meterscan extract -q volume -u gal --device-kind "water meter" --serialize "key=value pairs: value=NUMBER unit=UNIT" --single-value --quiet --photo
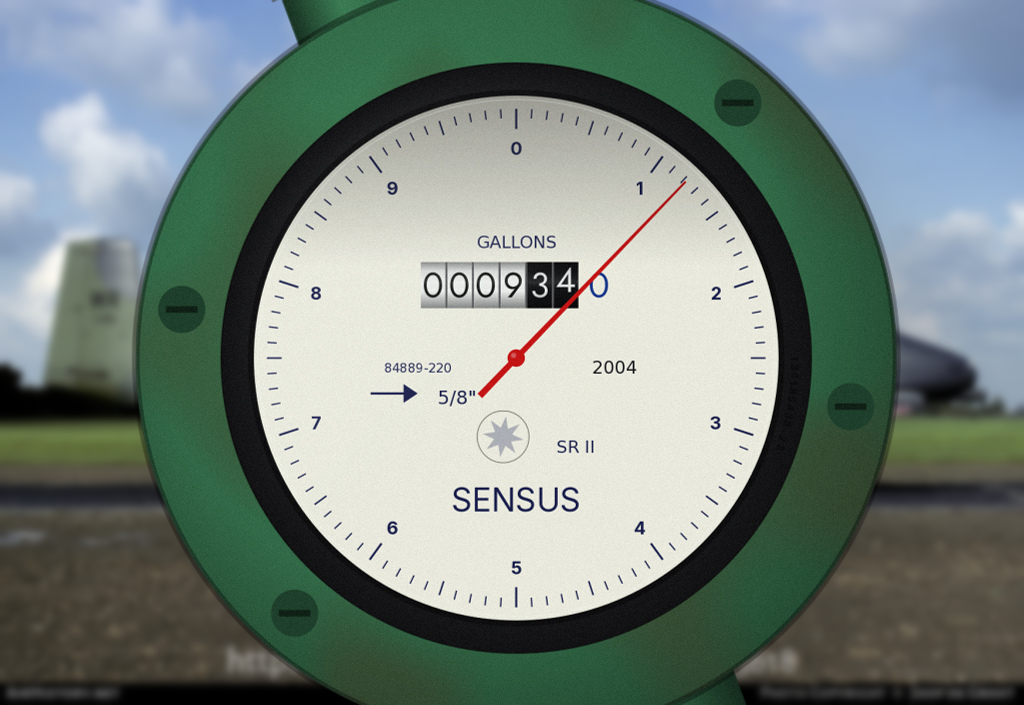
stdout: value=9341.2 unit=gal
